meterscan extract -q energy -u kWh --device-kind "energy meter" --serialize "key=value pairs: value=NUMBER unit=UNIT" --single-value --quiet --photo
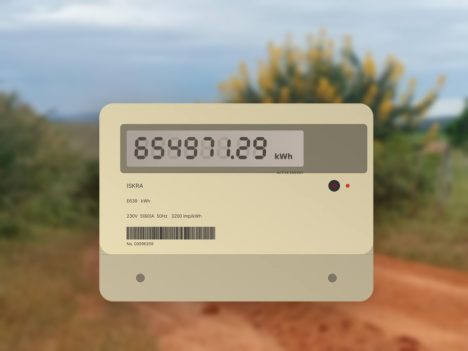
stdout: value=654971.29 unit=kWh
